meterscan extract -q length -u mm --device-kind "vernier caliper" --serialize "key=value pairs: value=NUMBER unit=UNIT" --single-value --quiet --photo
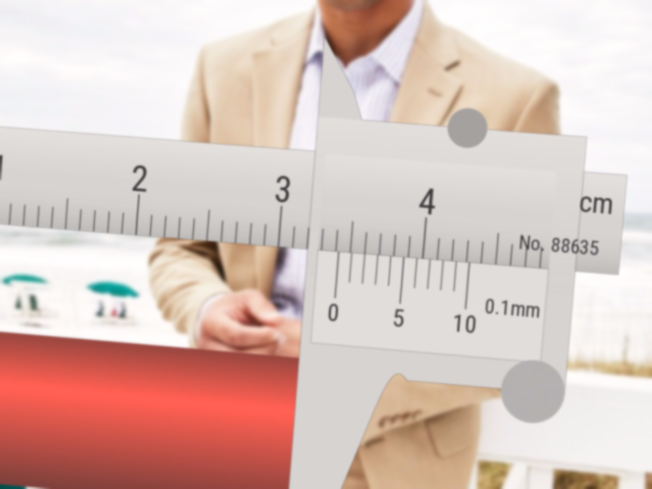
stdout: value=34.2 unit=mm
